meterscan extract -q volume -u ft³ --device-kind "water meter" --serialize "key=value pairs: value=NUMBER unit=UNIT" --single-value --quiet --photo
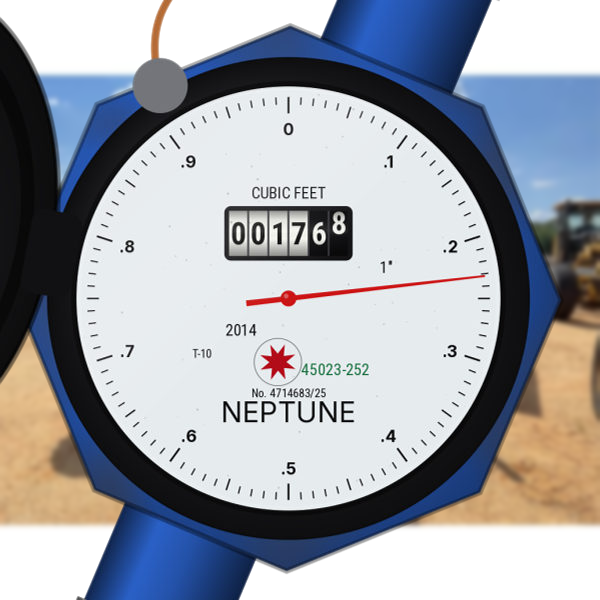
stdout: value=1768.23 unit=ft³
